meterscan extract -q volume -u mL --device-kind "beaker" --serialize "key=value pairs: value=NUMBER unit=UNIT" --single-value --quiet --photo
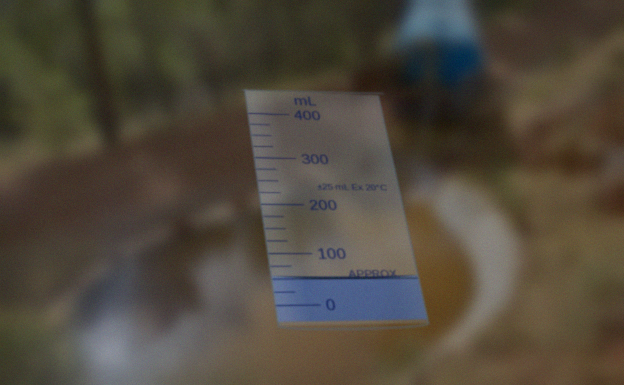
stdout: value=50 unit=mL
